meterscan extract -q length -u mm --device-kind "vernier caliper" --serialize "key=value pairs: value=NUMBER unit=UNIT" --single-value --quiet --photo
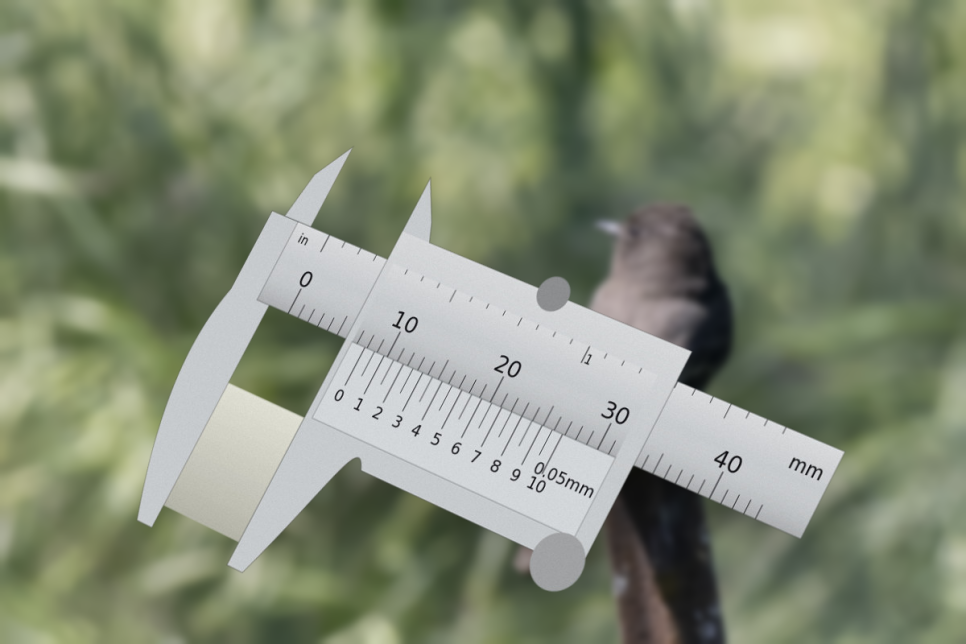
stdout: value=7.8 unit=mm
